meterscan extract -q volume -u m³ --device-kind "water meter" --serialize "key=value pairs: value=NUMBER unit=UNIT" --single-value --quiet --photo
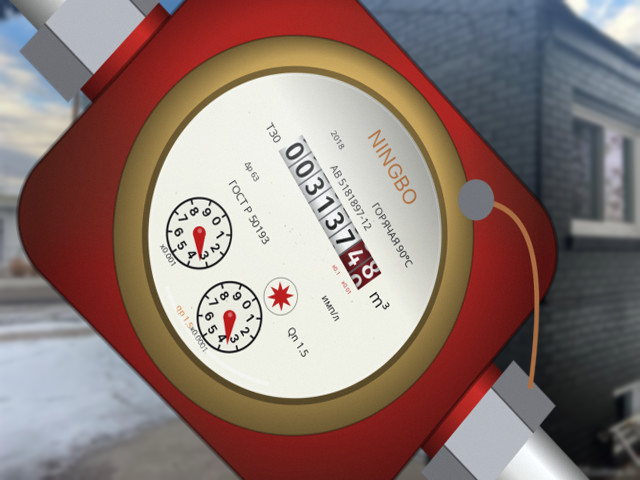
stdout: value=3137.4833 unit=m³
